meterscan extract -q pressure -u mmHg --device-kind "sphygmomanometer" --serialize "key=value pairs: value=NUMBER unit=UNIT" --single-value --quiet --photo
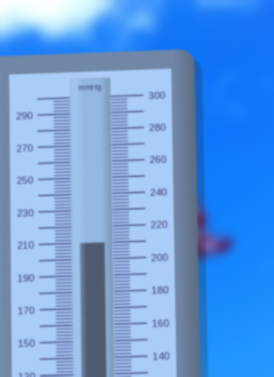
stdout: value=210 unit=mmHg
